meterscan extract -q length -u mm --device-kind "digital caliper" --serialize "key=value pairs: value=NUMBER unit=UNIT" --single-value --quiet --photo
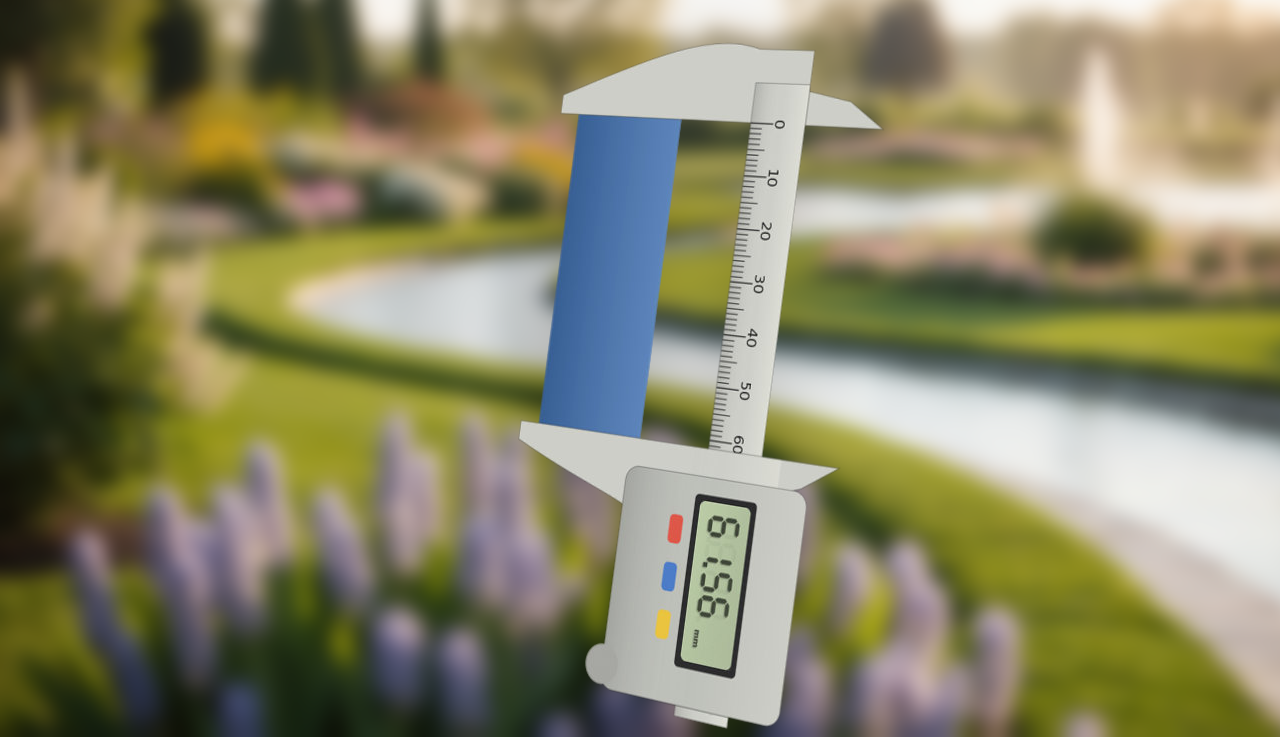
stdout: value=61.56 unit=mm
